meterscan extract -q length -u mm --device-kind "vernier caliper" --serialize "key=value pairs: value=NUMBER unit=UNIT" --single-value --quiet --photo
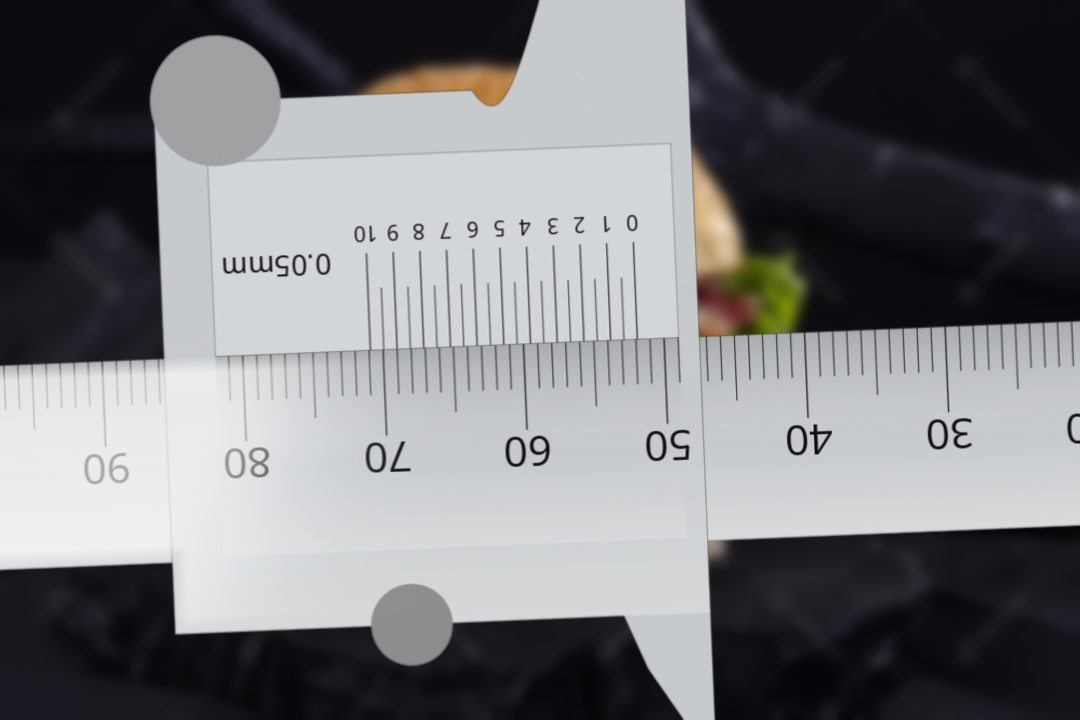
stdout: value=51.9 unit=mm
